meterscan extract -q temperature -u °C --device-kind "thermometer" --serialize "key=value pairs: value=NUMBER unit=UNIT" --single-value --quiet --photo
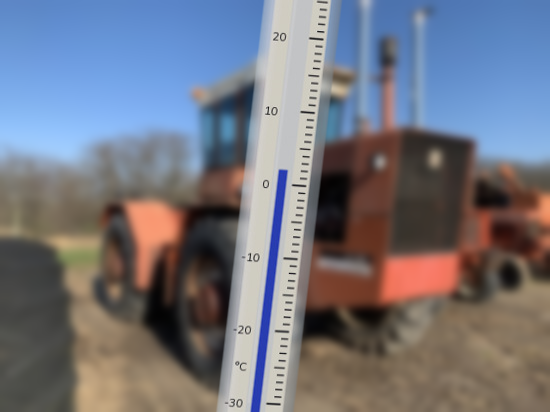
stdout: value=2 unit=°C
